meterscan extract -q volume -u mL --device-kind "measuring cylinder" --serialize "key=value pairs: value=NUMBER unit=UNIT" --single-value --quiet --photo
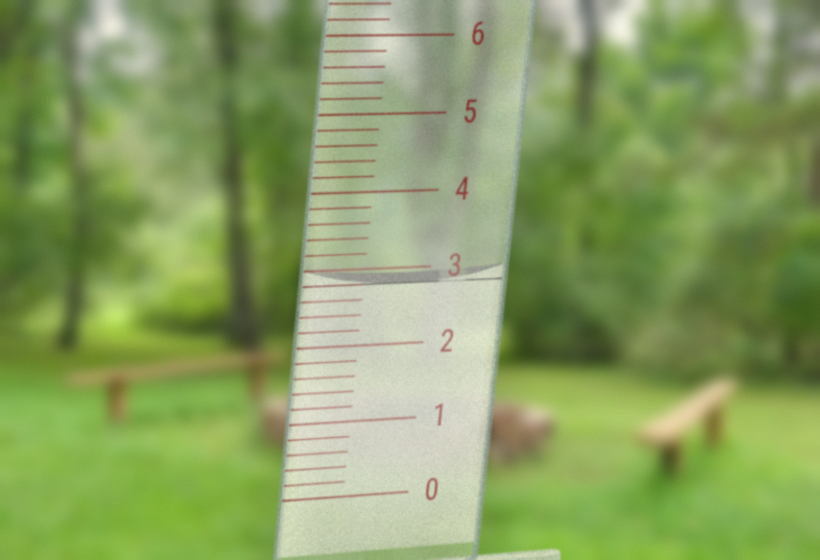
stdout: value=2.8 unit=mL
